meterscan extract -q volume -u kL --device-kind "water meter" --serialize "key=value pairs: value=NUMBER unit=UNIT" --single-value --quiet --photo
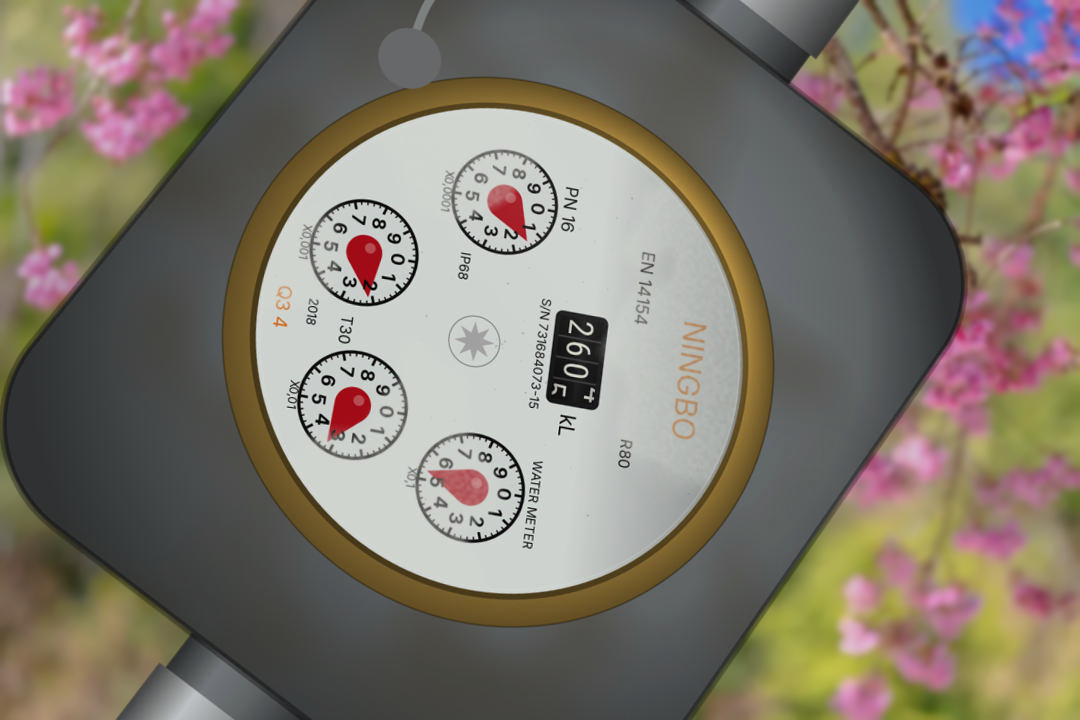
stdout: value=2604.5321 unit=kL
